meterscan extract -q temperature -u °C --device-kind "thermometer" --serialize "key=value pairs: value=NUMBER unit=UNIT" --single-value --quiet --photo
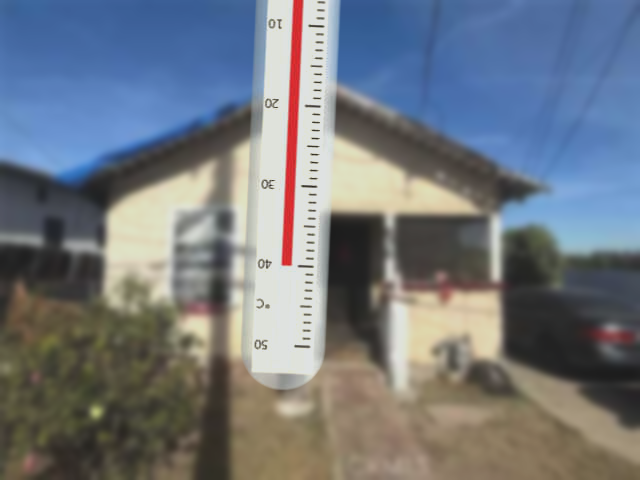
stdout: value=40 unit=°C
